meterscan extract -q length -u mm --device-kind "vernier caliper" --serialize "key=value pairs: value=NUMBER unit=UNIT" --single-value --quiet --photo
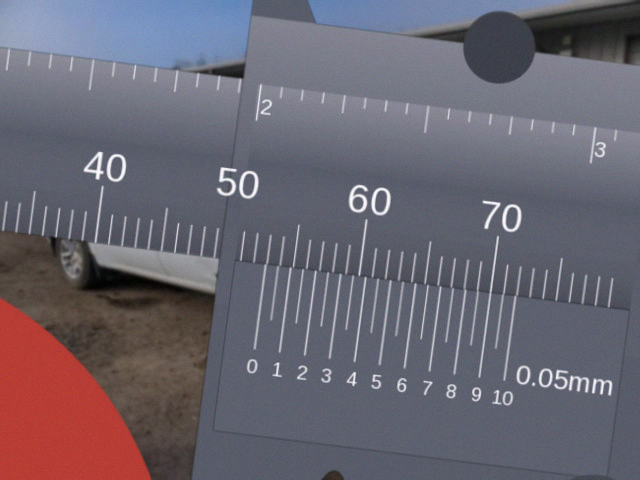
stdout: value=52.9 unit=mm
